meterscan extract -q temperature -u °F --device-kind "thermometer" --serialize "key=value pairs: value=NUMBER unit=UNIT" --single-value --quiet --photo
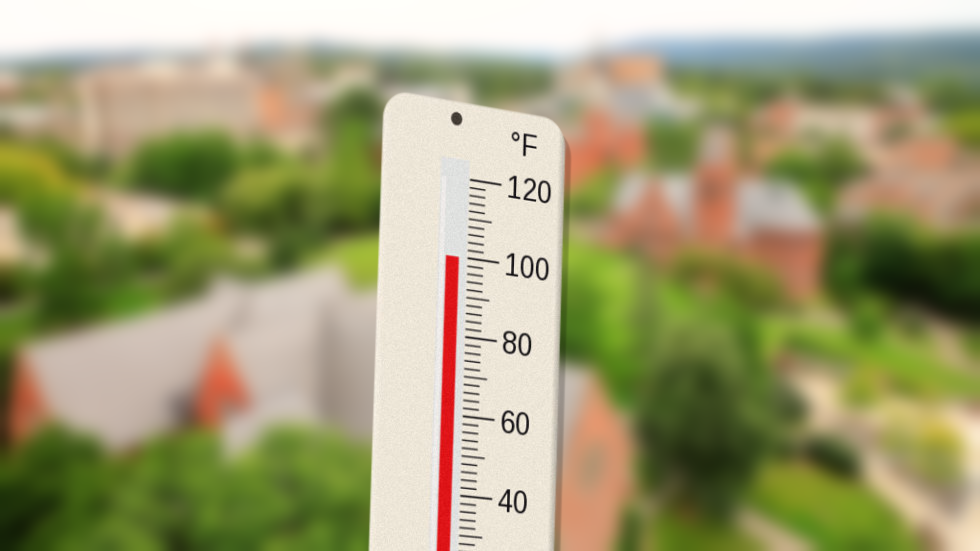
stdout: value=100 unit=°F
